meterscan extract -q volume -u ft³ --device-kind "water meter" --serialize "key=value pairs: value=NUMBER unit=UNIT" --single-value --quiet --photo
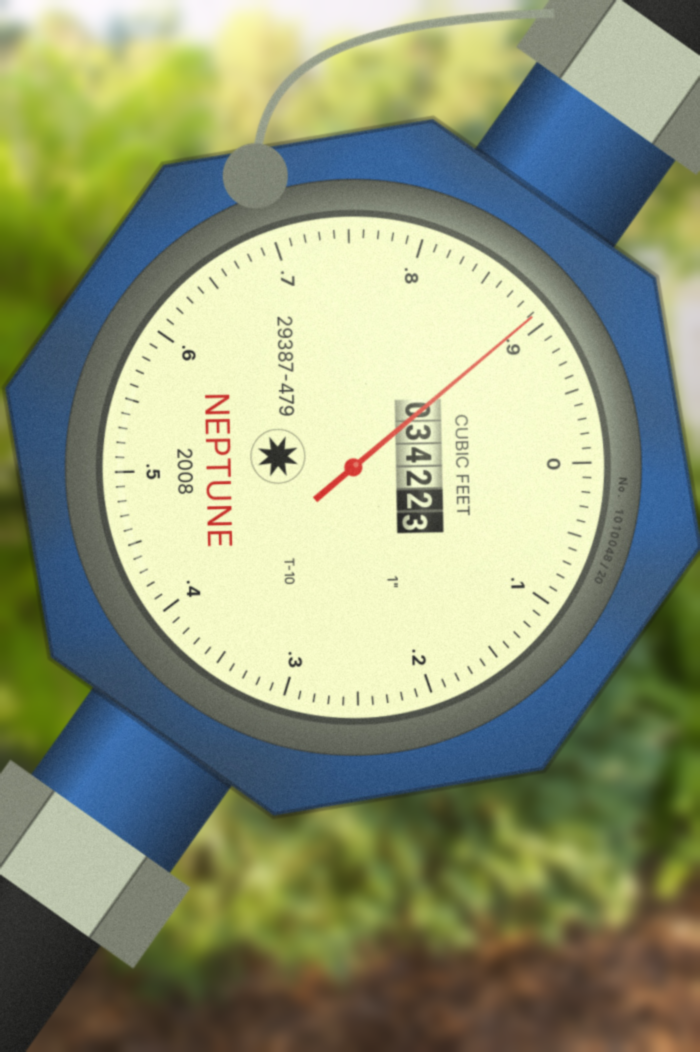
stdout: value=34222.89 unit=ft³
